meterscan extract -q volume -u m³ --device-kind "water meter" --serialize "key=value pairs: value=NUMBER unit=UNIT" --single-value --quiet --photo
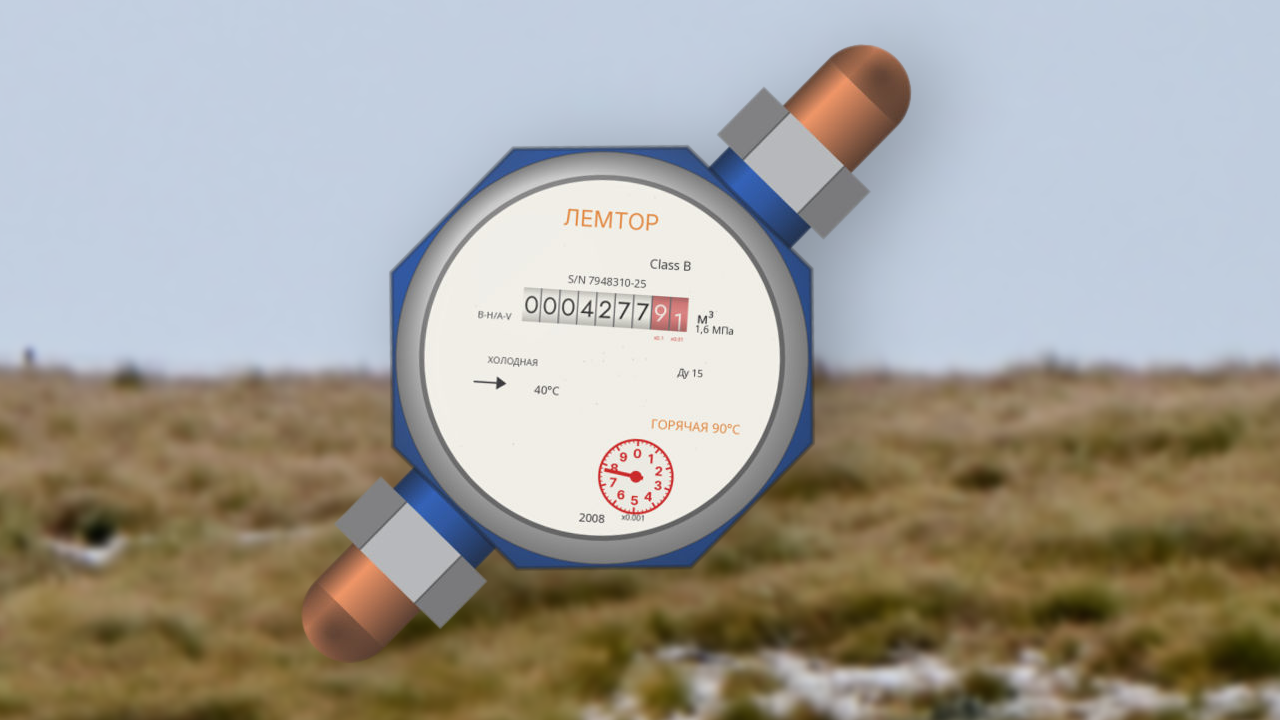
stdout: value=4277.907 unit=m³
